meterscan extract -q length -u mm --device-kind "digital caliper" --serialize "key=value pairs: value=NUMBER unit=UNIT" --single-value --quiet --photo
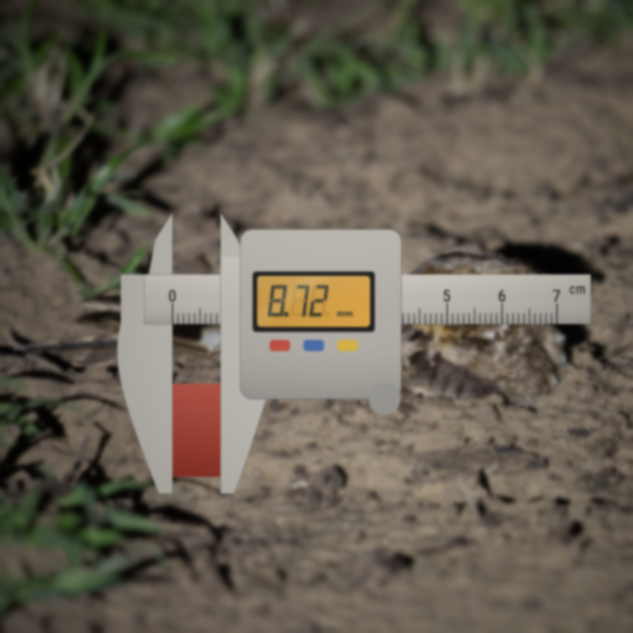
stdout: value=8.72 unit=mm
